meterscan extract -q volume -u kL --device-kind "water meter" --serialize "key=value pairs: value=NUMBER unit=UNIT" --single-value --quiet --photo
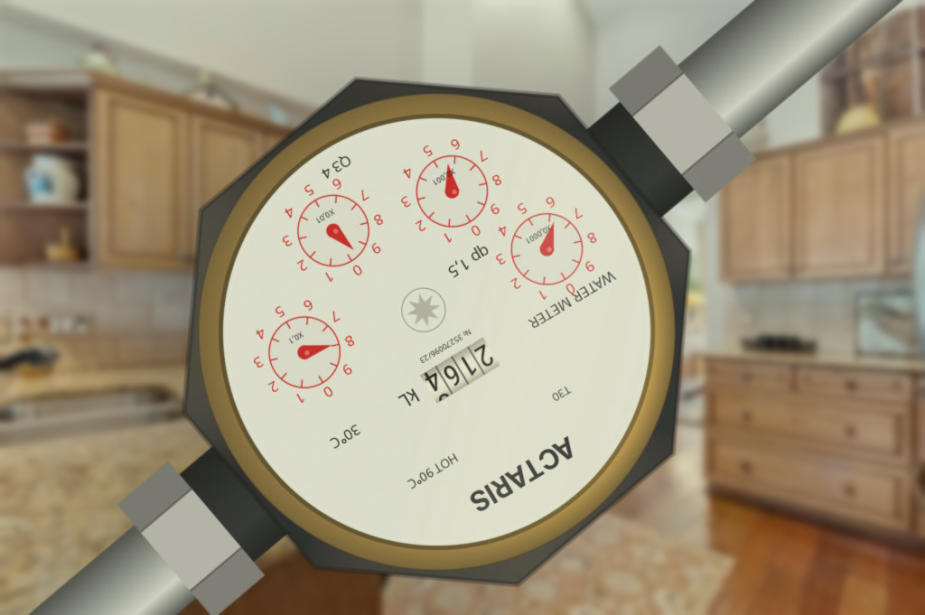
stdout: value=2163.7956 unit=kL
